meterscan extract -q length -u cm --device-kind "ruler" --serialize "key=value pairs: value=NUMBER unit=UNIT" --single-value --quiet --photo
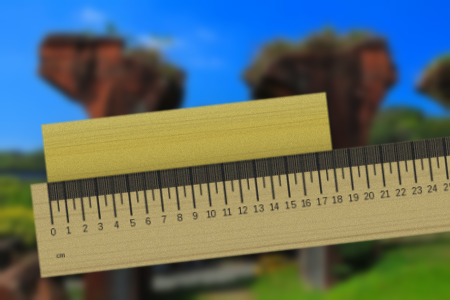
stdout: value=18 unit=cm
